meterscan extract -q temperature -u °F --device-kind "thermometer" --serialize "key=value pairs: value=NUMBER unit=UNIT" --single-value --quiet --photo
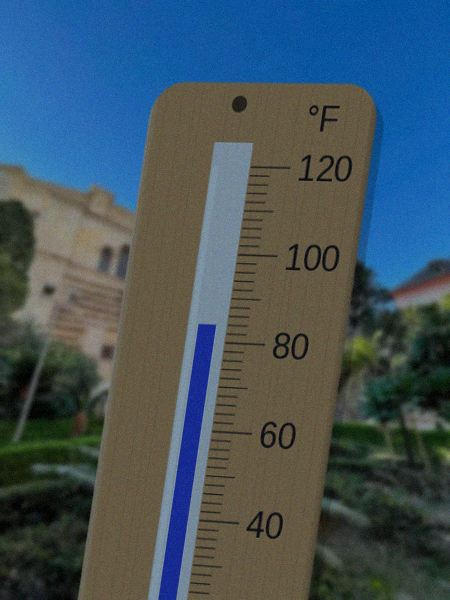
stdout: value=84 unit=°F
